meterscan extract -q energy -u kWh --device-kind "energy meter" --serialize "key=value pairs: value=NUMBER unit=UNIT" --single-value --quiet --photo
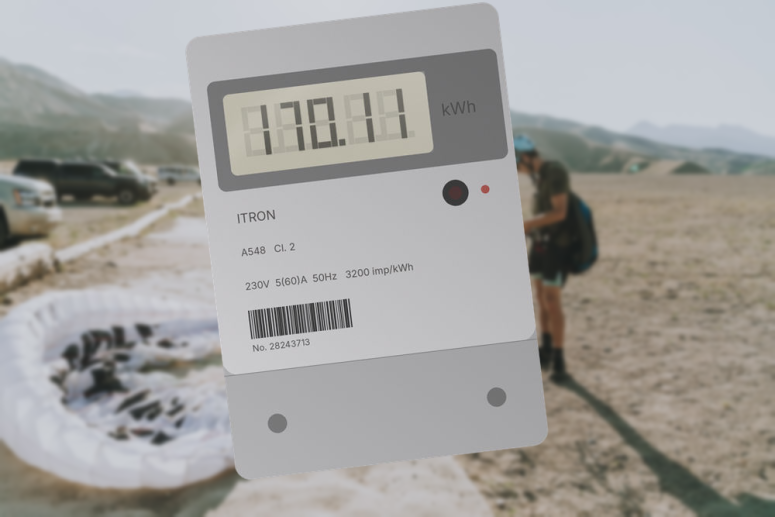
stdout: value=170.11 unit=kWh
